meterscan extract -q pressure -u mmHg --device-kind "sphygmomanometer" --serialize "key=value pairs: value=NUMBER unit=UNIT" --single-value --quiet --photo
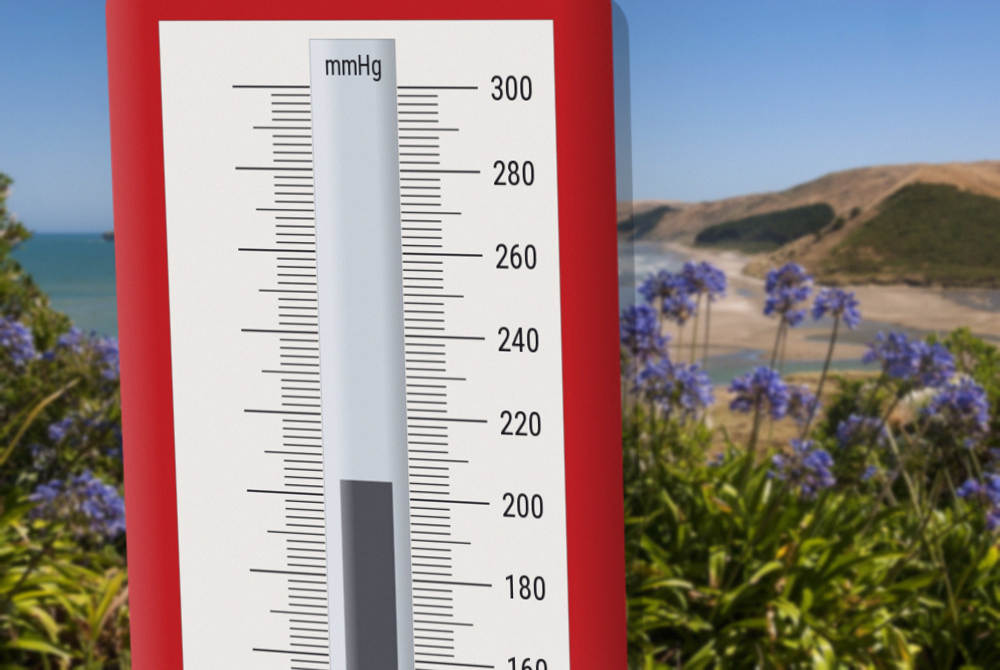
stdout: value=204 unit=mmHg
